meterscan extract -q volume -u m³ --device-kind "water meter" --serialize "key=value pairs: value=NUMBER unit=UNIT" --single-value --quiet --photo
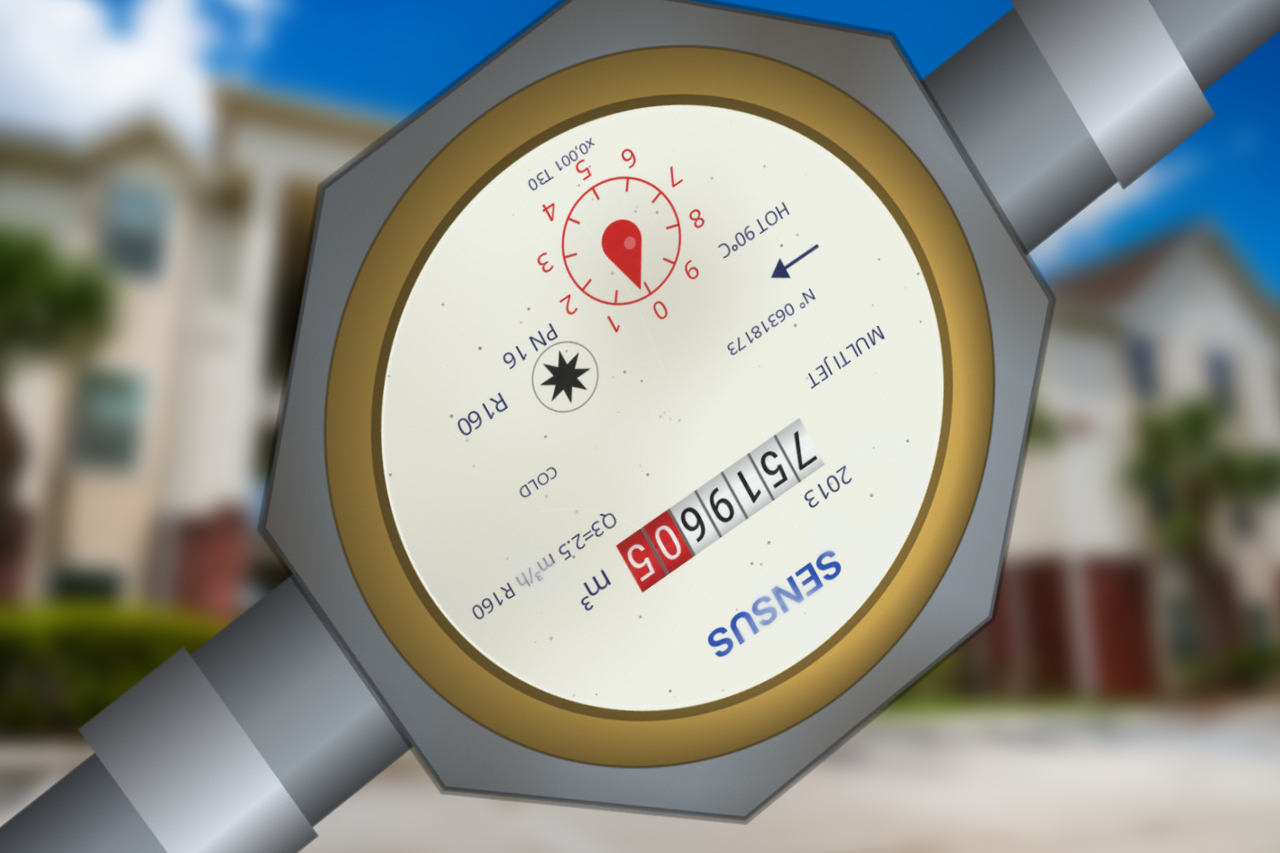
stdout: value=75196.050 unit=m³
